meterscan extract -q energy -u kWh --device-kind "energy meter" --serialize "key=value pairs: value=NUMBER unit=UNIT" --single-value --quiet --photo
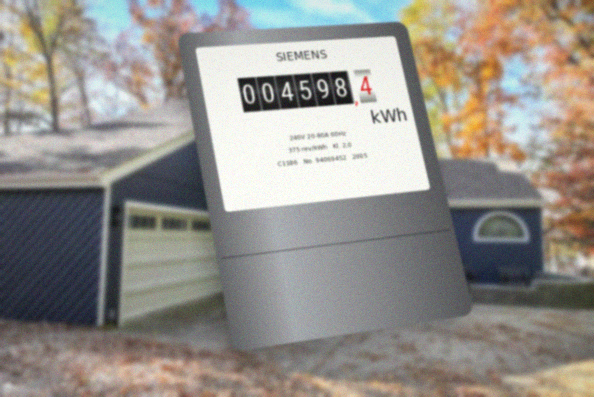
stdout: value=4598.4 unit=kWh
